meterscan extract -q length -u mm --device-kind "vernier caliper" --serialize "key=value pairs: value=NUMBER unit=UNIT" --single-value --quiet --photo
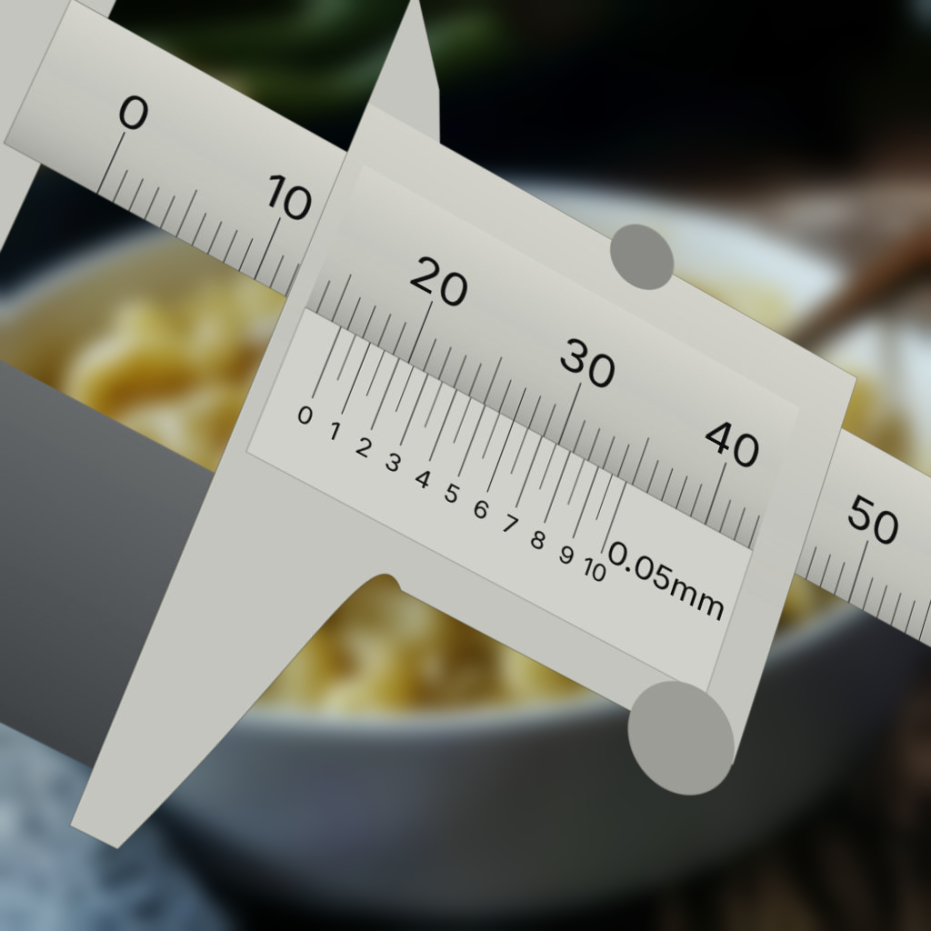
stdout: value=15.6 unit=mm
